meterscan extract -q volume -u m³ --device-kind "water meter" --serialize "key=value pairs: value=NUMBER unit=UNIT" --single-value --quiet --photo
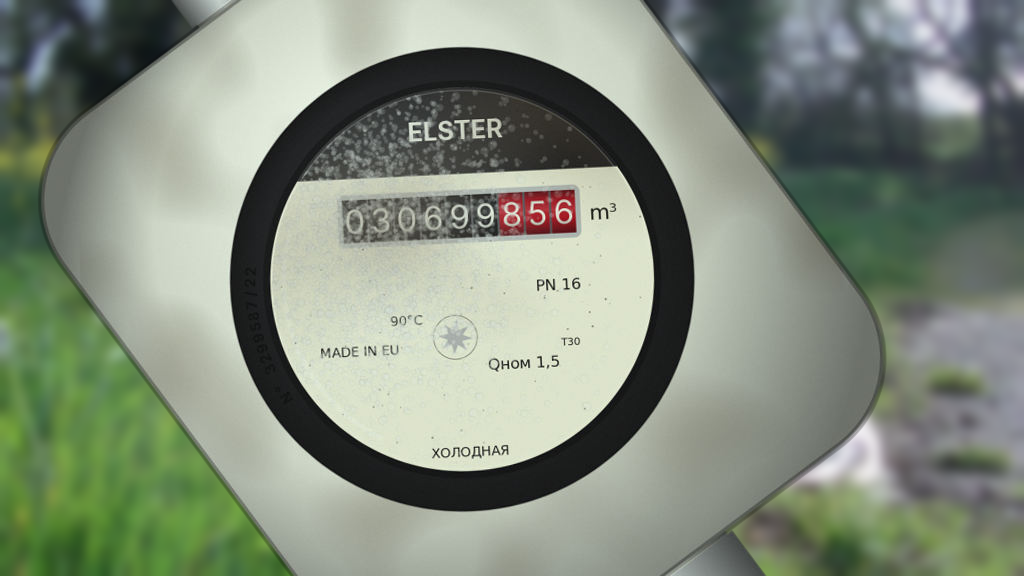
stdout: value=30699.856 unit=m³
